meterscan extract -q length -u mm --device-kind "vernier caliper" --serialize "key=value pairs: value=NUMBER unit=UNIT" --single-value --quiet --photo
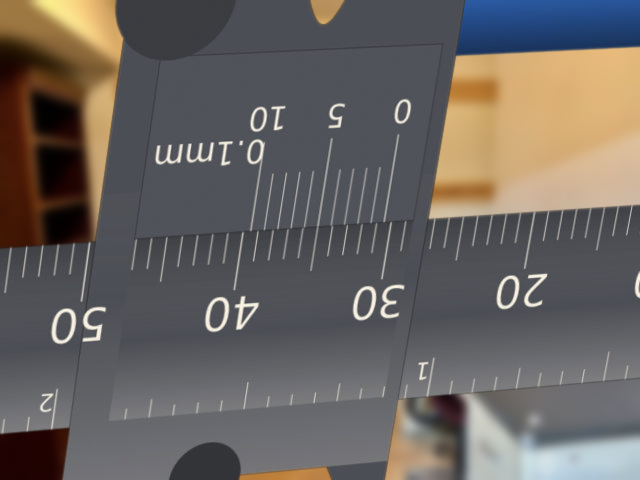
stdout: value=30.5 unit=mm
